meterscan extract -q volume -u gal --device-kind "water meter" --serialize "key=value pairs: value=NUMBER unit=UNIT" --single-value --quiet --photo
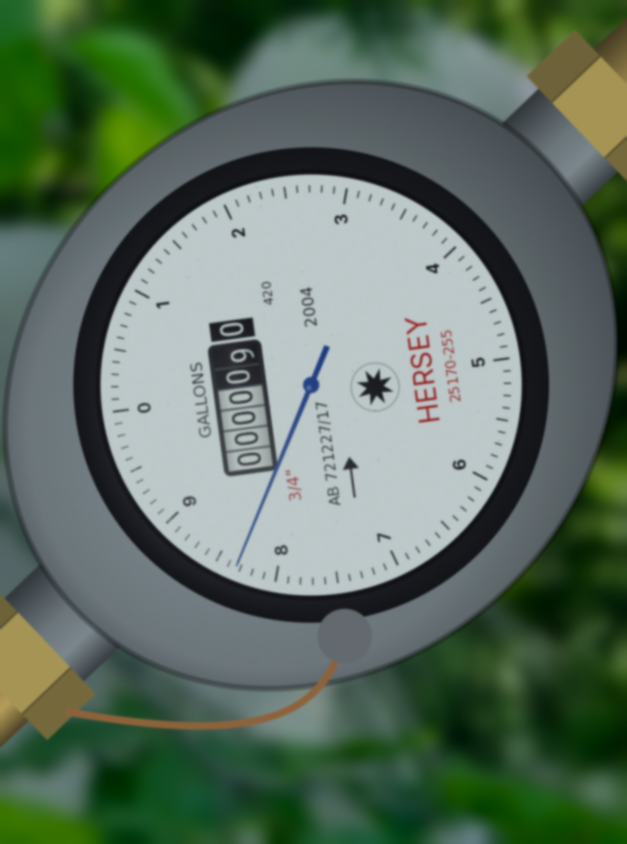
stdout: value=88.3 unit=gal
